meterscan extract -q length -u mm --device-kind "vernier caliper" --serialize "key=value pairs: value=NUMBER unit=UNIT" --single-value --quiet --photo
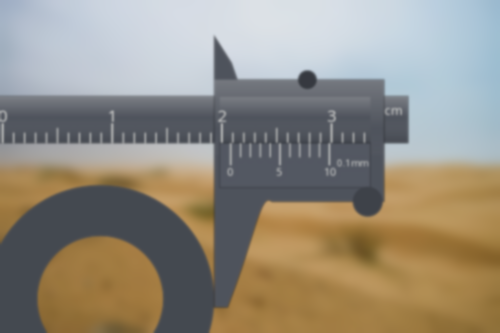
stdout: value=20.8 unit=mm
